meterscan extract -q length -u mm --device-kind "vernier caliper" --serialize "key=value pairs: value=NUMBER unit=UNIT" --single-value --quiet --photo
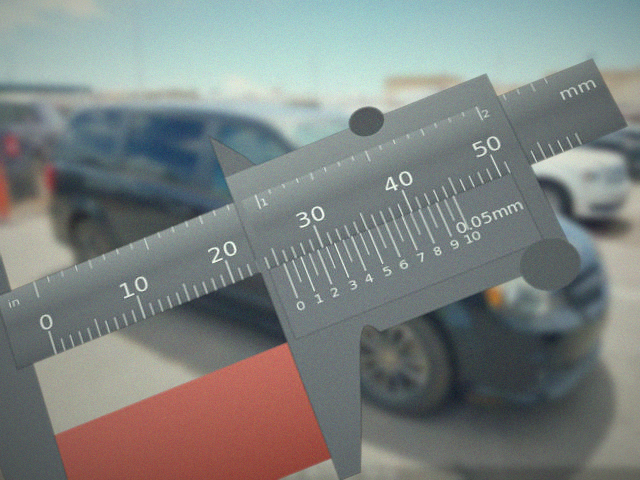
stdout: value=25.6 unit=mm
